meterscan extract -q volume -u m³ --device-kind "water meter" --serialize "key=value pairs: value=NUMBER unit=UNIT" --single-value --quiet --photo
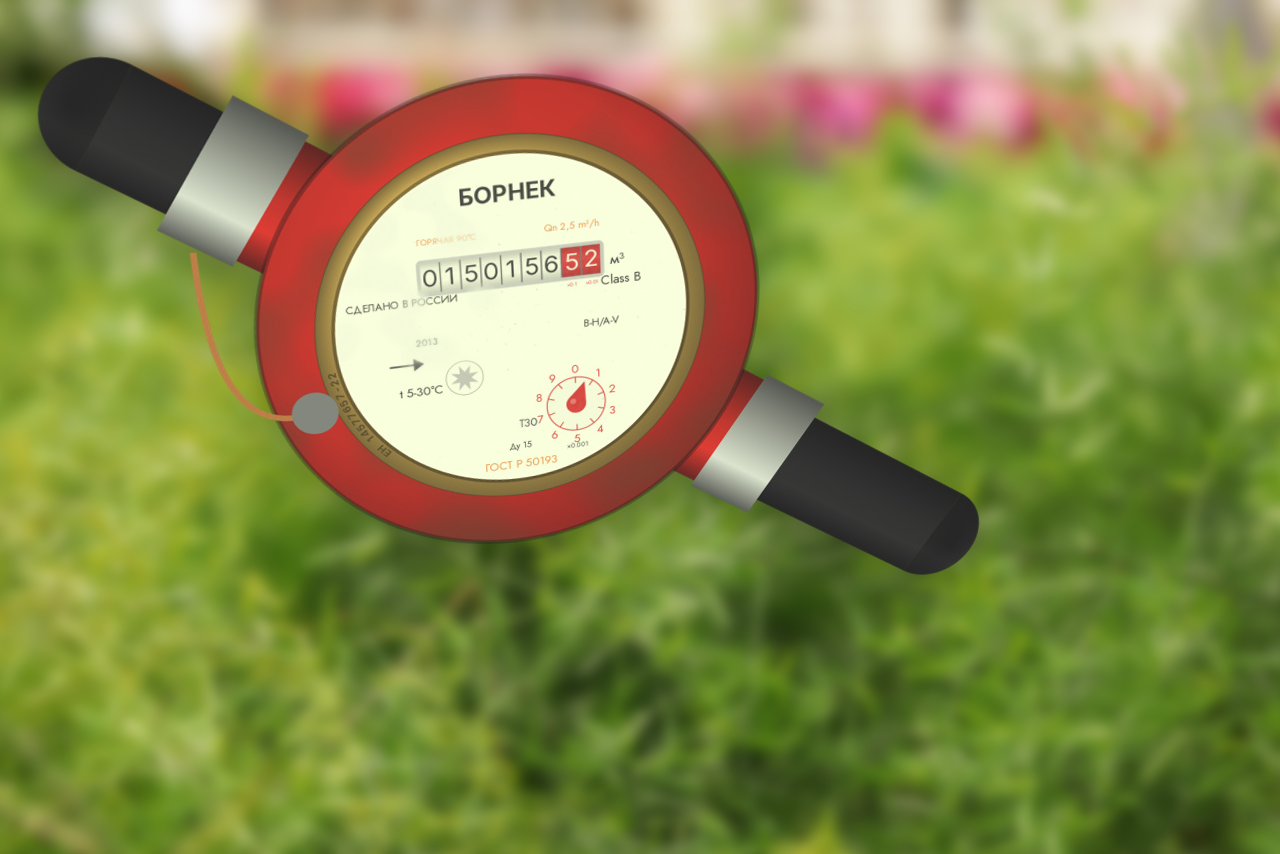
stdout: value=150156.520 unit=m³
